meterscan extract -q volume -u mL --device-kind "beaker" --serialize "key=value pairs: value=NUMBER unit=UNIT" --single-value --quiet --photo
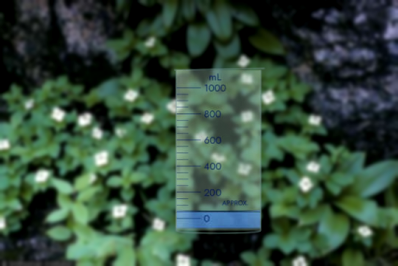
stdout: value=50 unit=mL
